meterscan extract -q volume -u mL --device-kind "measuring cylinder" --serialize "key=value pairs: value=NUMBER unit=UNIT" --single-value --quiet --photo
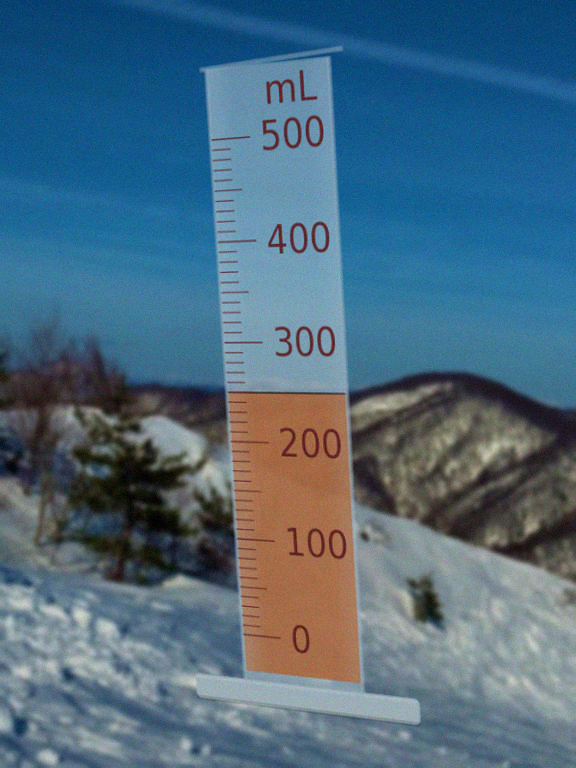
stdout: value=250 unit=mL
